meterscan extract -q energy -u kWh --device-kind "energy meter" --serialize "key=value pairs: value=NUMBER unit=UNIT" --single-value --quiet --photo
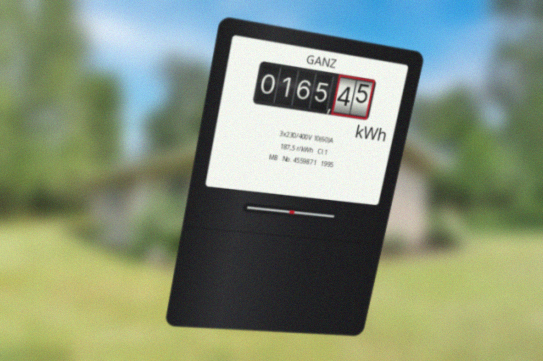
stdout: value=165.45 unit=kWh
